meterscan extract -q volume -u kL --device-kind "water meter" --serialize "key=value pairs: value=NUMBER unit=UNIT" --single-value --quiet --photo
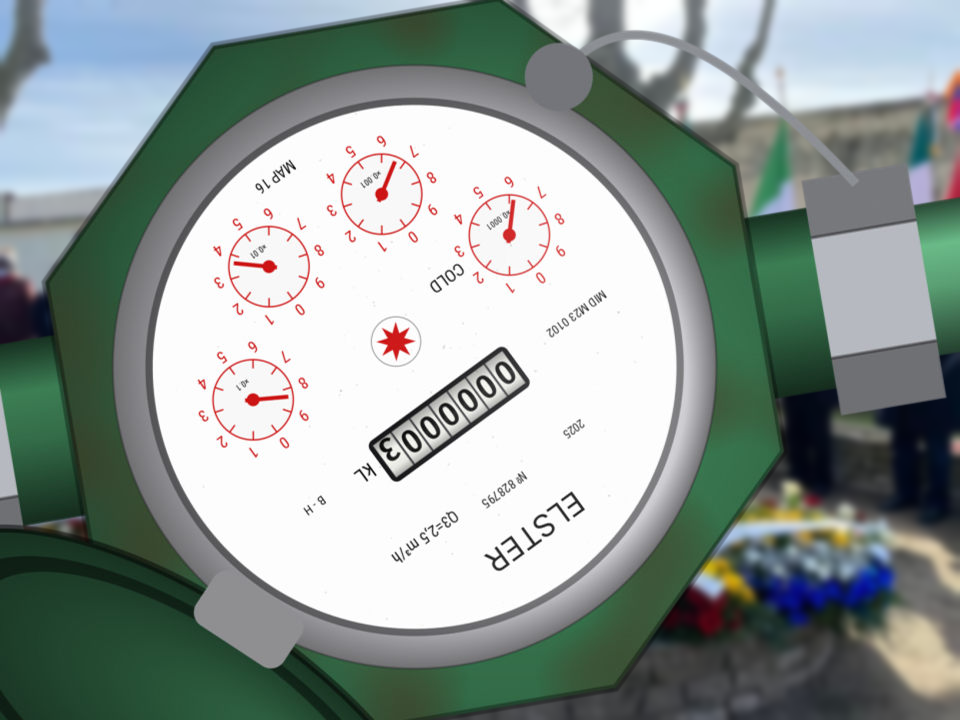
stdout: value=2.8366 unit=kL
